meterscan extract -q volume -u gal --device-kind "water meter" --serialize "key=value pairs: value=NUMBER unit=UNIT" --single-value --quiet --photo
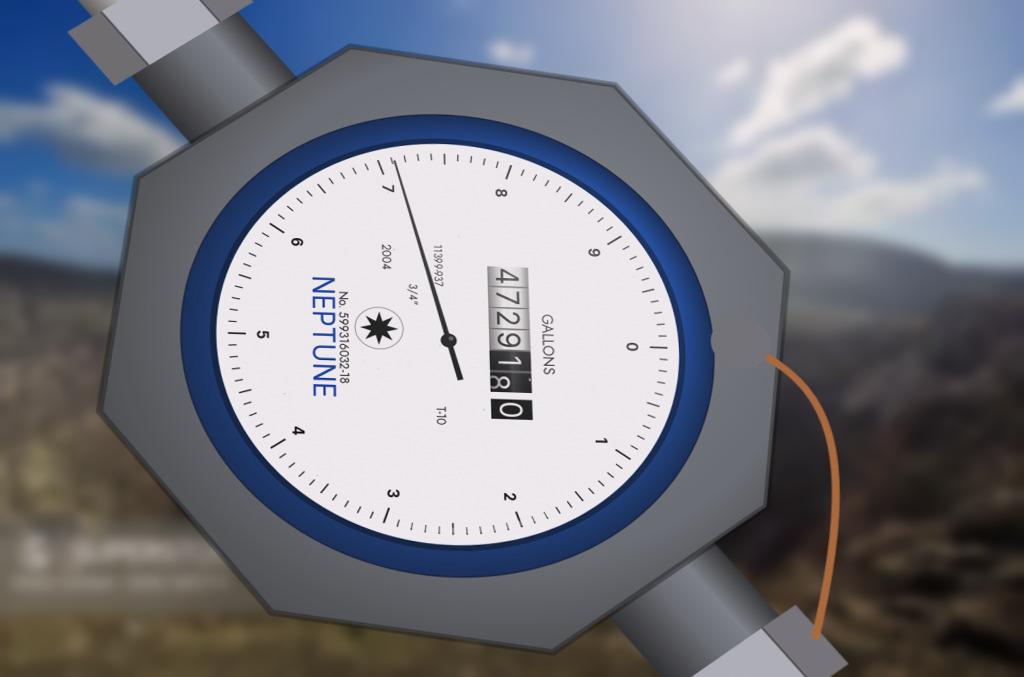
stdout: value=4729177.1 unit=gal
